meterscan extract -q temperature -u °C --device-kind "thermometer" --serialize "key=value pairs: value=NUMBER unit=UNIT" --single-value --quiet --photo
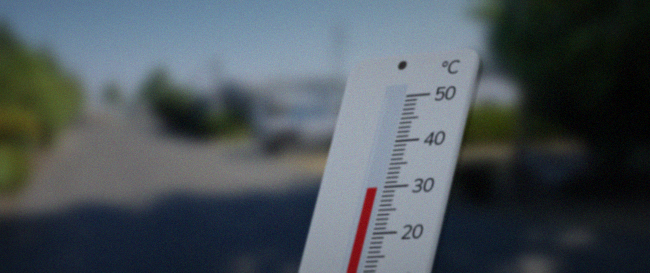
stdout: value=30 unit=°C
